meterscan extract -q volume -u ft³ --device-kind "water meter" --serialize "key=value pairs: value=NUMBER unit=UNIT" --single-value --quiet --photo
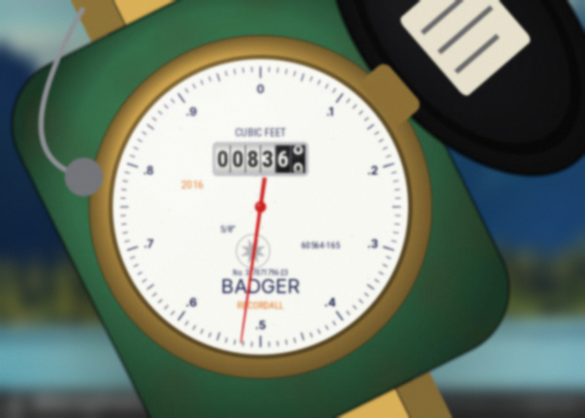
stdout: value=8368.52 unit=ft³
